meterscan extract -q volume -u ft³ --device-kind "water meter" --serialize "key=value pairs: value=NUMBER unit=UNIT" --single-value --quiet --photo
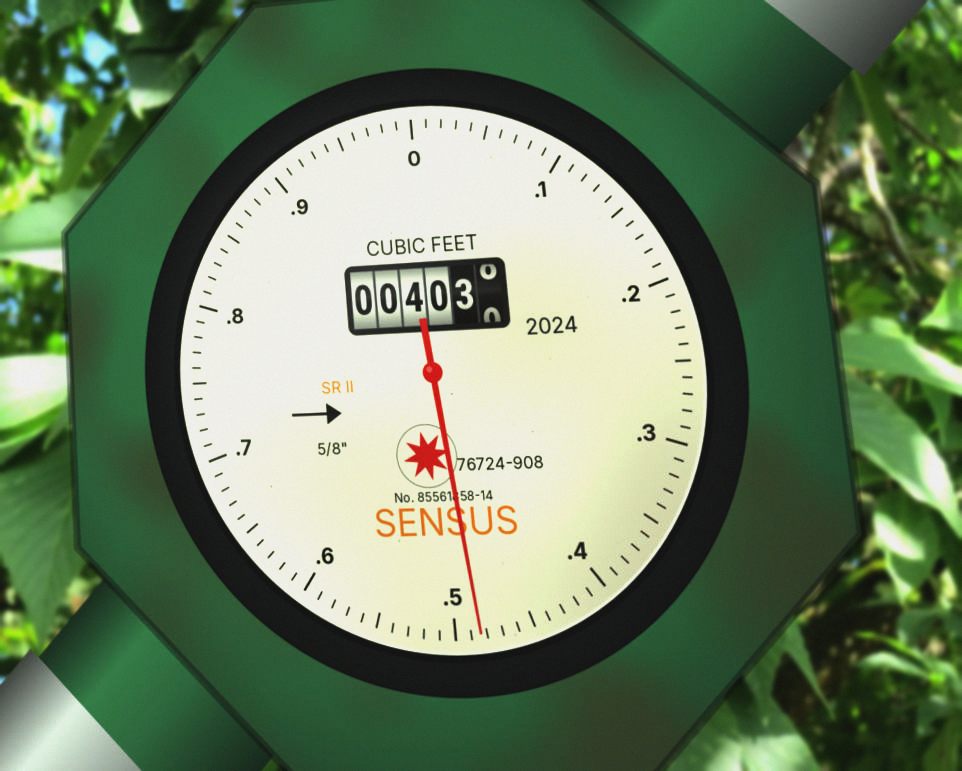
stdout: value=4038.48 unit=ft³
